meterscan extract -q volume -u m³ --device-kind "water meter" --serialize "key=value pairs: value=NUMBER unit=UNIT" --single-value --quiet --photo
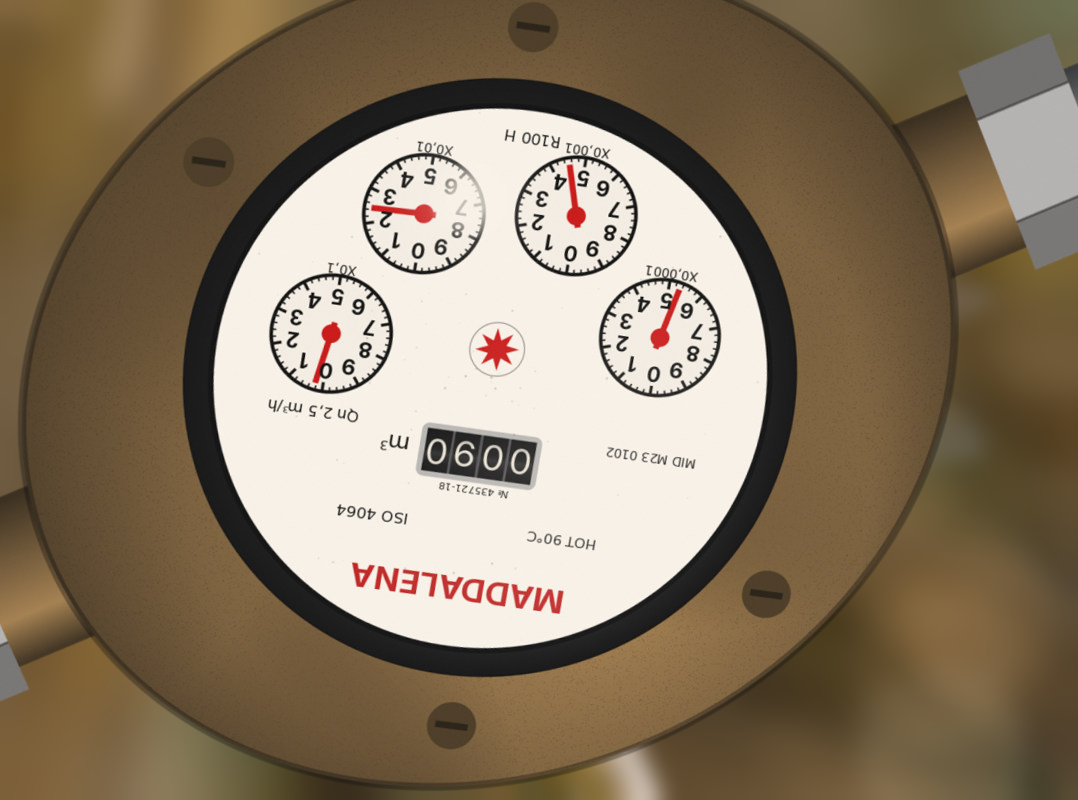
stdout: value=90.0245 unit=m³
